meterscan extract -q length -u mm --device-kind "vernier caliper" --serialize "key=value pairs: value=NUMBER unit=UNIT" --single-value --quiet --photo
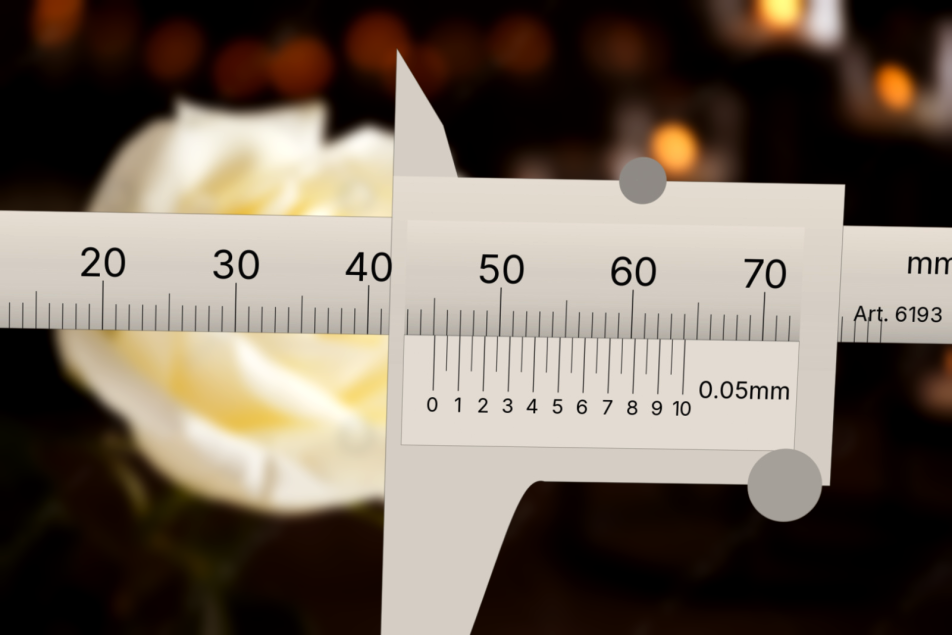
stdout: value=45.1 unit=mm
